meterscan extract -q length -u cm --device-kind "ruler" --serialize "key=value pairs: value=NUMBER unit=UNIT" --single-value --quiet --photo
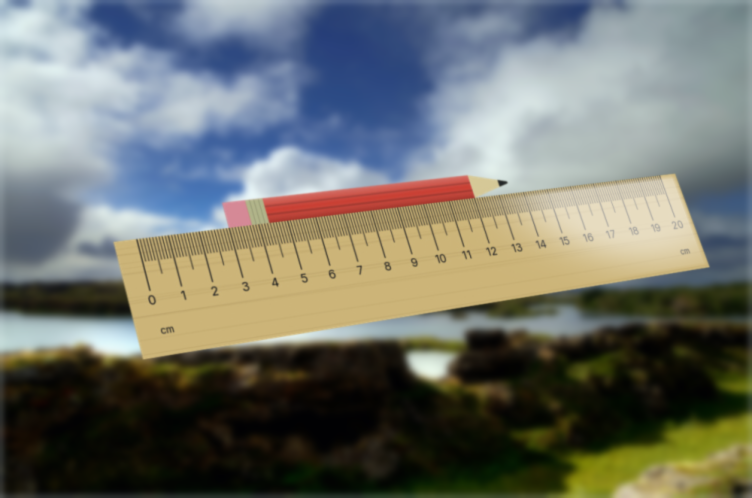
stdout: value=10.5 unit=cm
